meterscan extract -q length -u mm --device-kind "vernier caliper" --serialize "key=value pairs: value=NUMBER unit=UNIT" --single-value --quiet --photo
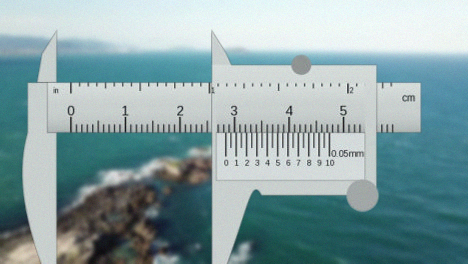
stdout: value=28.4 unit=mm
